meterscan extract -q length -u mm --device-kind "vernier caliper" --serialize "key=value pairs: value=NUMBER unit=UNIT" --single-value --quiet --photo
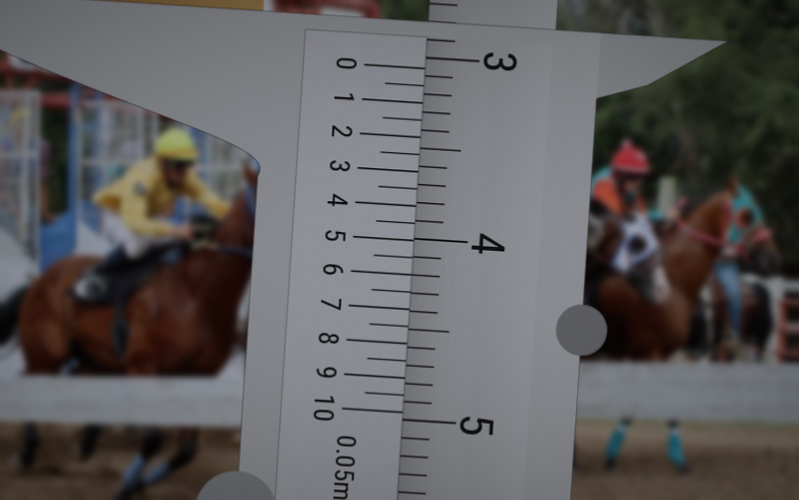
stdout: value=30.6 unit=mm
